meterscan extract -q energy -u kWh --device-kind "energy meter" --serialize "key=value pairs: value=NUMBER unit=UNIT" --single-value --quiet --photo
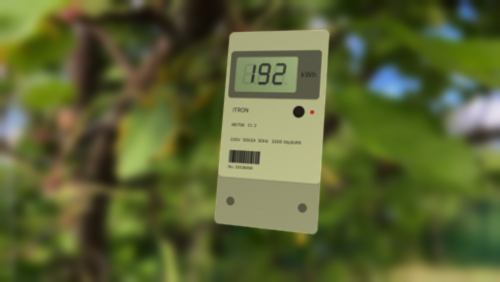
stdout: value=192 unit=kWh
